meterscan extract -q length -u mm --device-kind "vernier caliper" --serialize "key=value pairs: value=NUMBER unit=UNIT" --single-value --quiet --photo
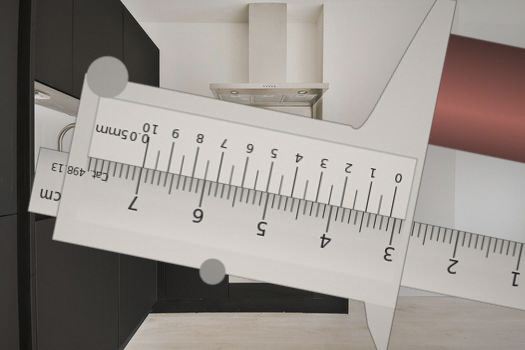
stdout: value=30.8 unit=mm
